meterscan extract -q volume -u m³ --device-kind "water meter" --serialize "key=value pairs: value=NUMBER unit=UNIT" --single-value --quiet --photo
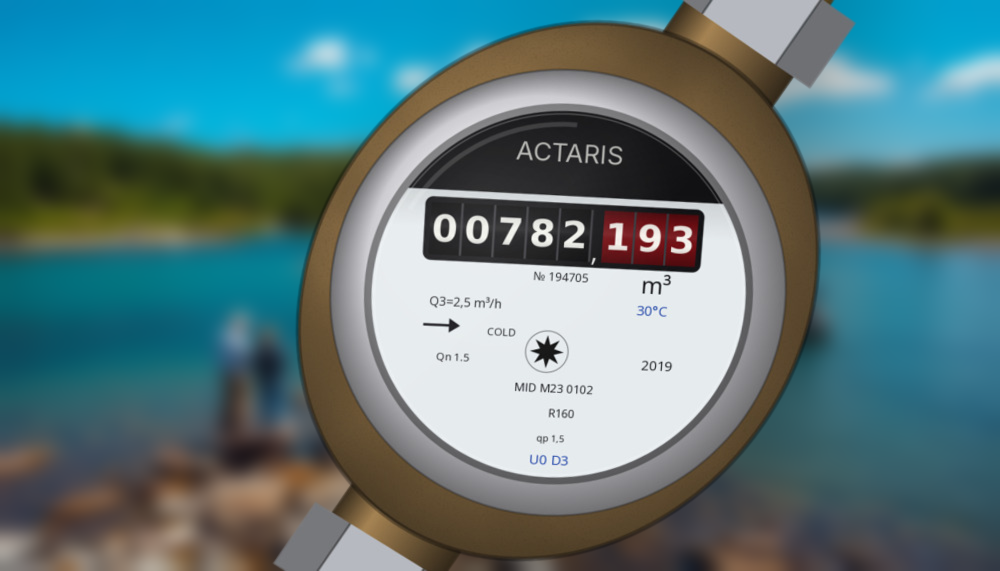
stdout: value=782.193 unit=m³
